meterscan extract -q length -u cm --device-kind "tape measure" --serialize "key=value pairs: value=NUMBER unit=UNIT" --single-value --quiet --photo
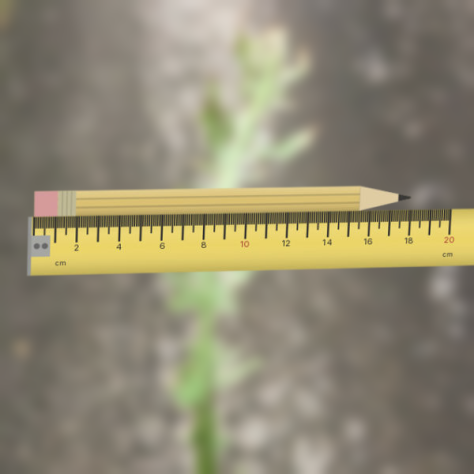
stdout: value=18 unit=cm
